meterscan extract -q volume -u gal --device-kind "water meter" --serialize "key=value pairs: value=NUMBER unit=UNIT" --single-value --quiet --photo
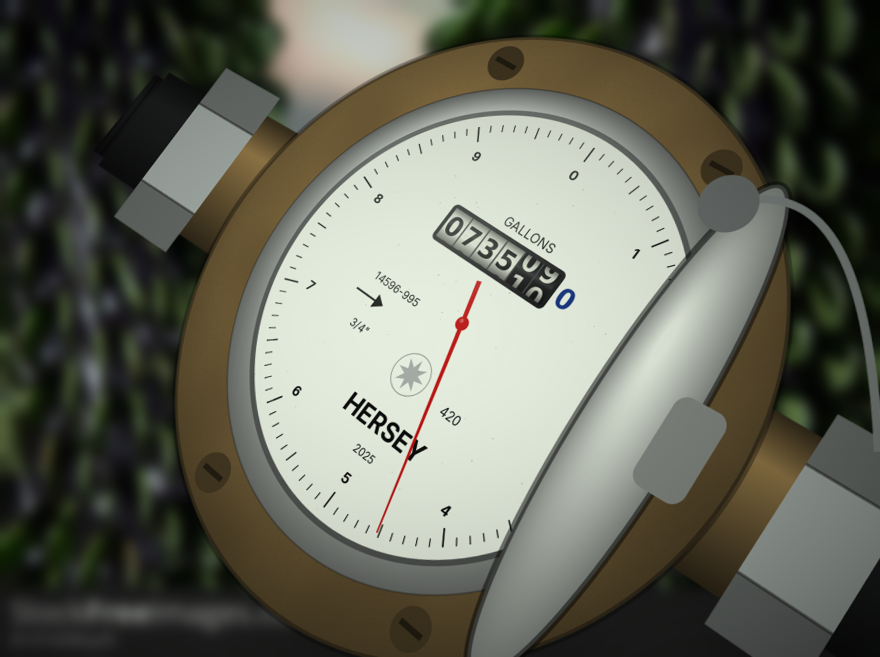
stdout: value=735094.5 unit=gal
